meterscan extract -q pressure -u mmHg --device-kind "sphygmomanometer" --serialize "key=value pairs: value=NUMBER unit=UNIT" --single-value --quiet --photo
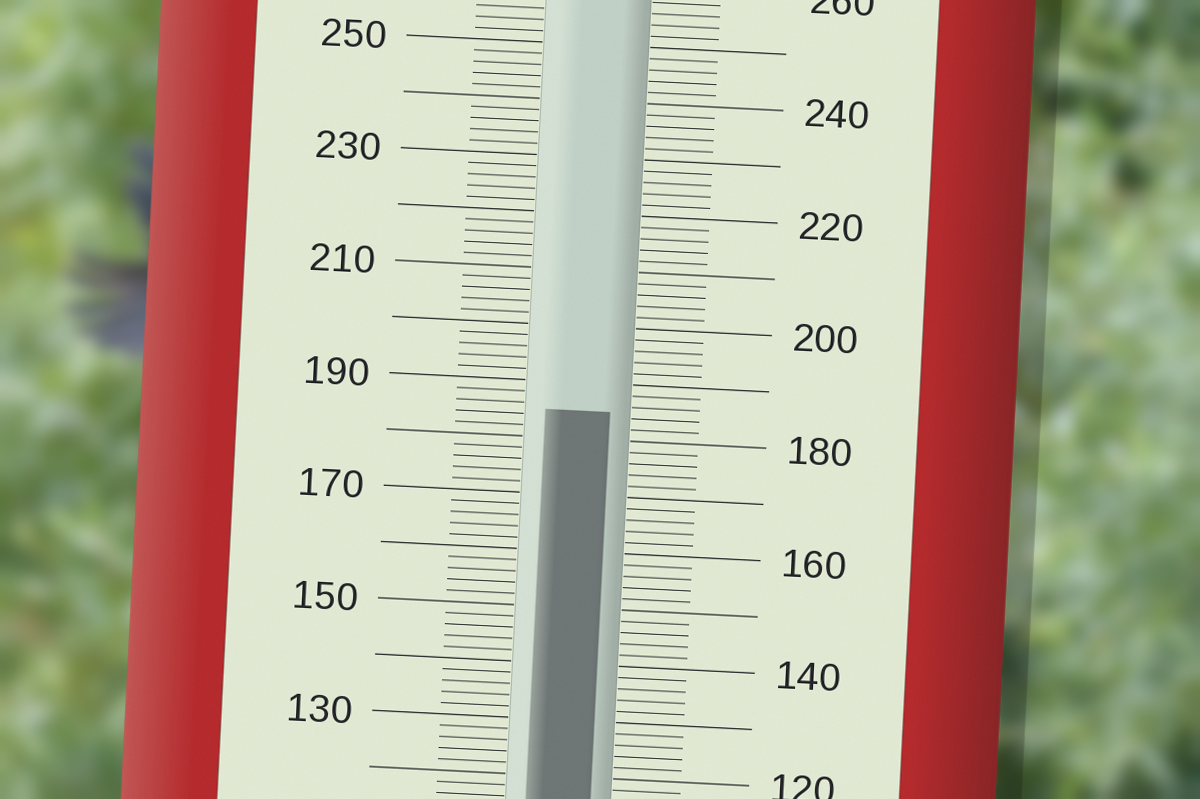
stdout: value=185 unit=mmHg
